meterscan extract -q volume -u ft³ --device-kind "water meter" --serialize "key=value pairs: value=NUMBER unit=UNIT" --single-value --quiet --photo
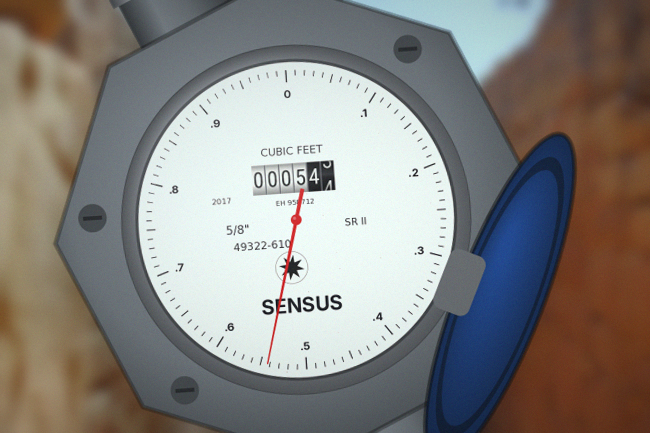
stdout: value=543.54 unit=ft³
